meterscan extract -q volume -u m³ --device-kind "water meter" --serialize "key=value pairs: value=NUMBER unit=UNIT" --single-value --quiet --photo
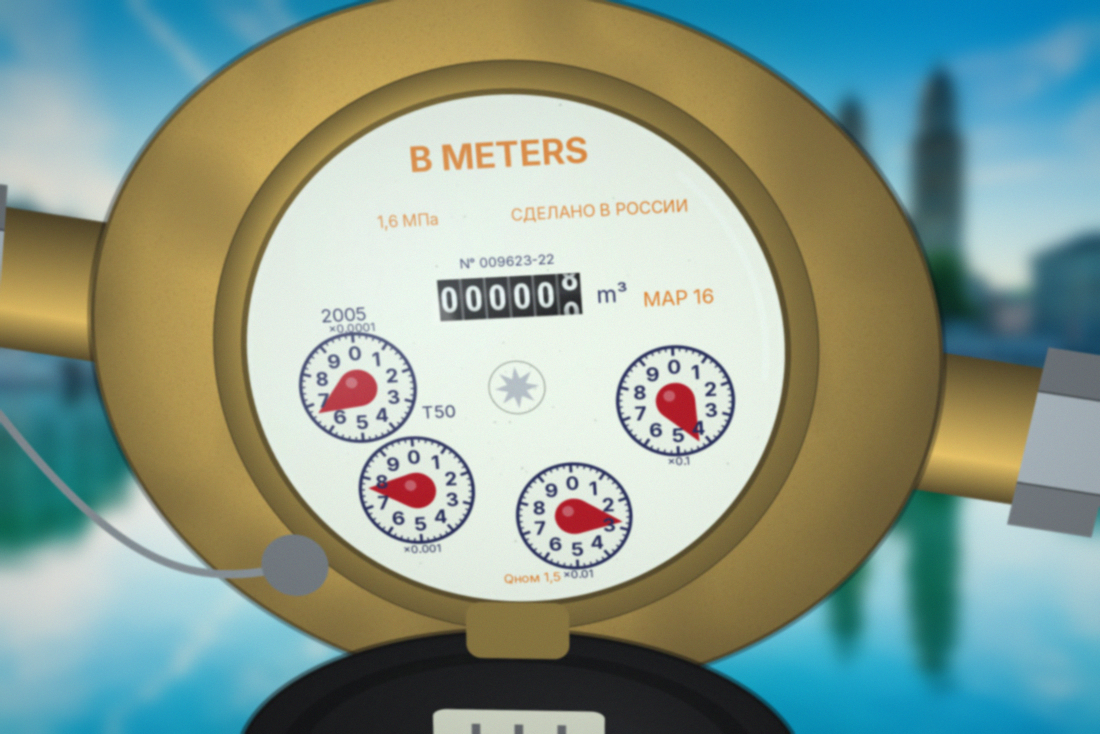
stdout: value=8.4276 unit=m³
